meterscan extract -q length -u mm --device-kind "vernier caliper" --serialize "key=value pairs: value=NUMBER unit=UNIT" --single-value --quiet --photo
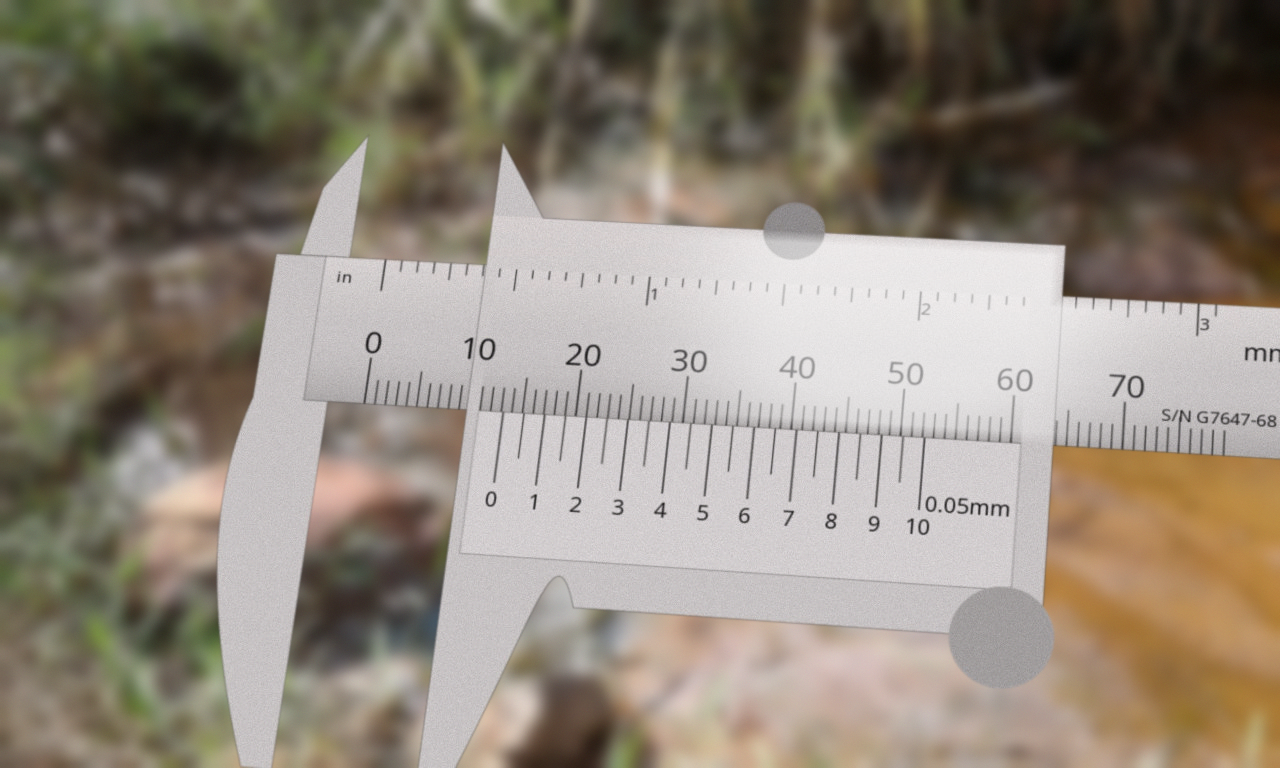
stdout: value=13.2 unit=mm
